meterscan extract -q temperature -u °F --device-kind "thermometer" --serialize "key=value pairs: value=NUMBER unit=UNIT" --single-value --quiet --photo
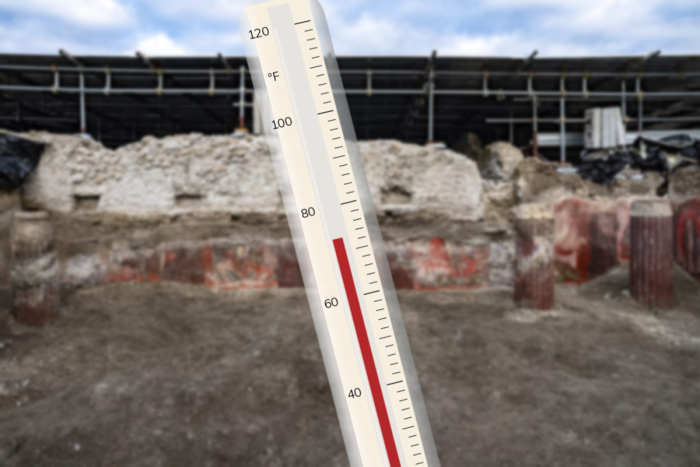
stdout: value=73 unit=°F
